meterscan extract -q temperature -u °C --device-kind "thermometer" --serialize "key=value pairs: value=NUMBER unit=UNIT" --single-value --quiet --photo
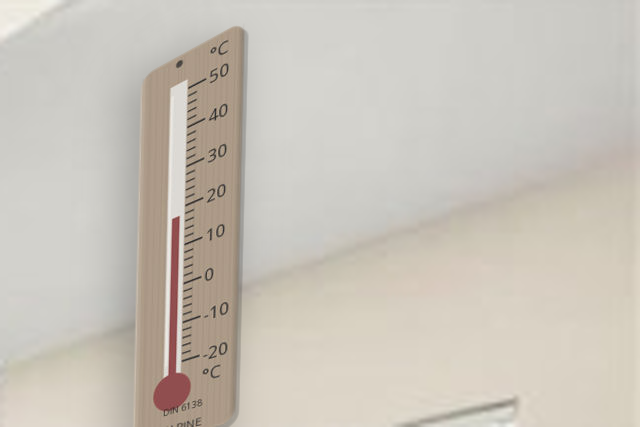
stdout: value=18 unit=°C
